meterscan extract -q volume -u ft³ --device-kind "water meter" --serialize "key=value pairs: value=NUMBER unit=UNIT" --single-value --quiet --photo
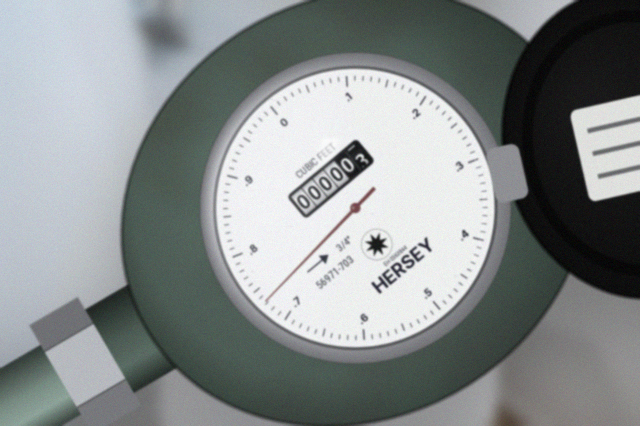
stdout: value=2.73 unit=ft³
